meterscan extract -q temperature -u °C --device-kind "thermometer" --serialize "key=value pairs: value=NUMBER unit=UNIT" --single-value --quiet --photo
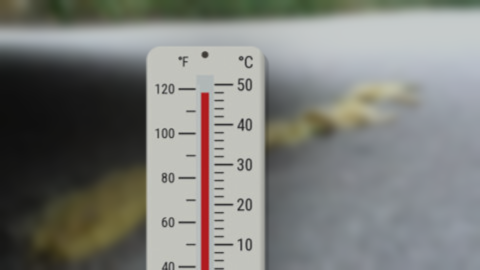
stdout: value=48 unit=°C
